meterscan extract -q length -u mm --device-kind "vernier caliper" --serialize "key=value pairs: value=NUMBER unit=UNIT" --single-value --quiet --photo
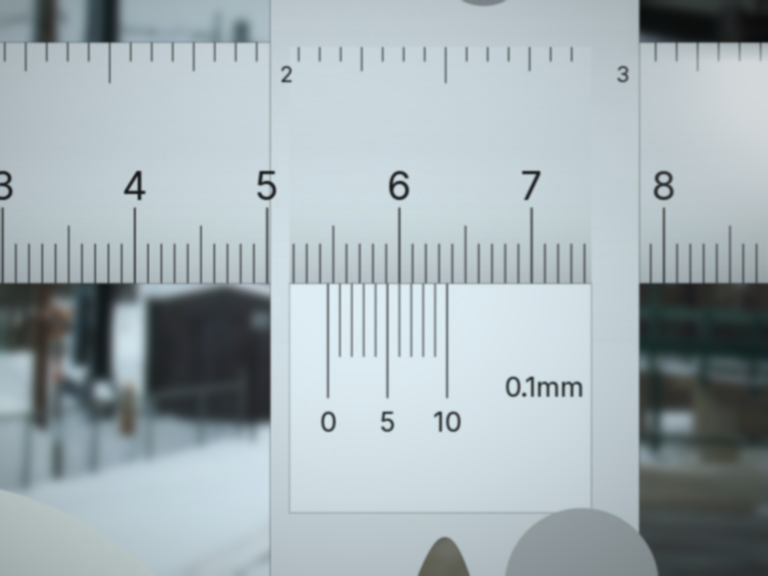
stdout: value=54.6 unit=mm
